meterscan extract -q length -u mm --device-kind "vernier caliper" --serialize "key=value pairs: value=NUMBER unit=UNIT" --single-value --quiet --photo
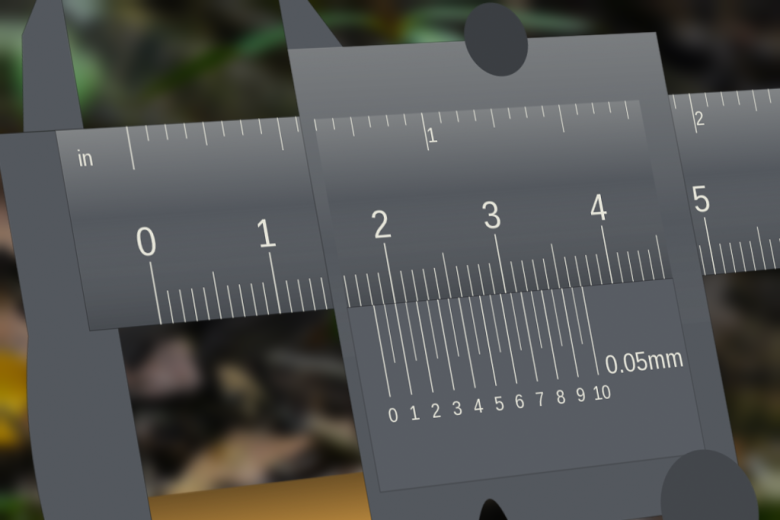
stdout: value=18.1 unit=mm
